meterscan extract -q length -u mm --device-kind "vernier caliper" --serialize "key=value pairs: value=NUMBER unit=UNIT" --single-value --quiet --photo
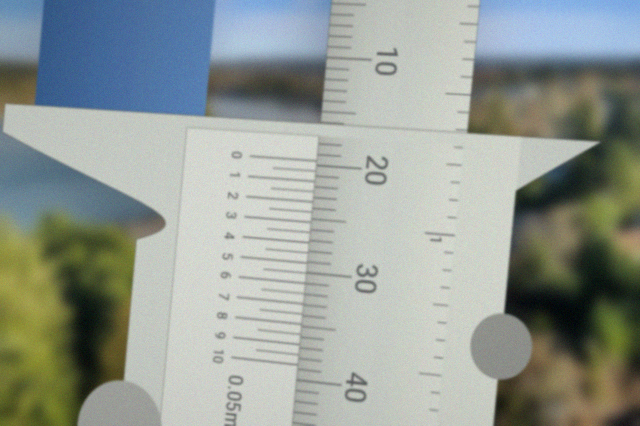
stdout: value=19.6 unit=mm
